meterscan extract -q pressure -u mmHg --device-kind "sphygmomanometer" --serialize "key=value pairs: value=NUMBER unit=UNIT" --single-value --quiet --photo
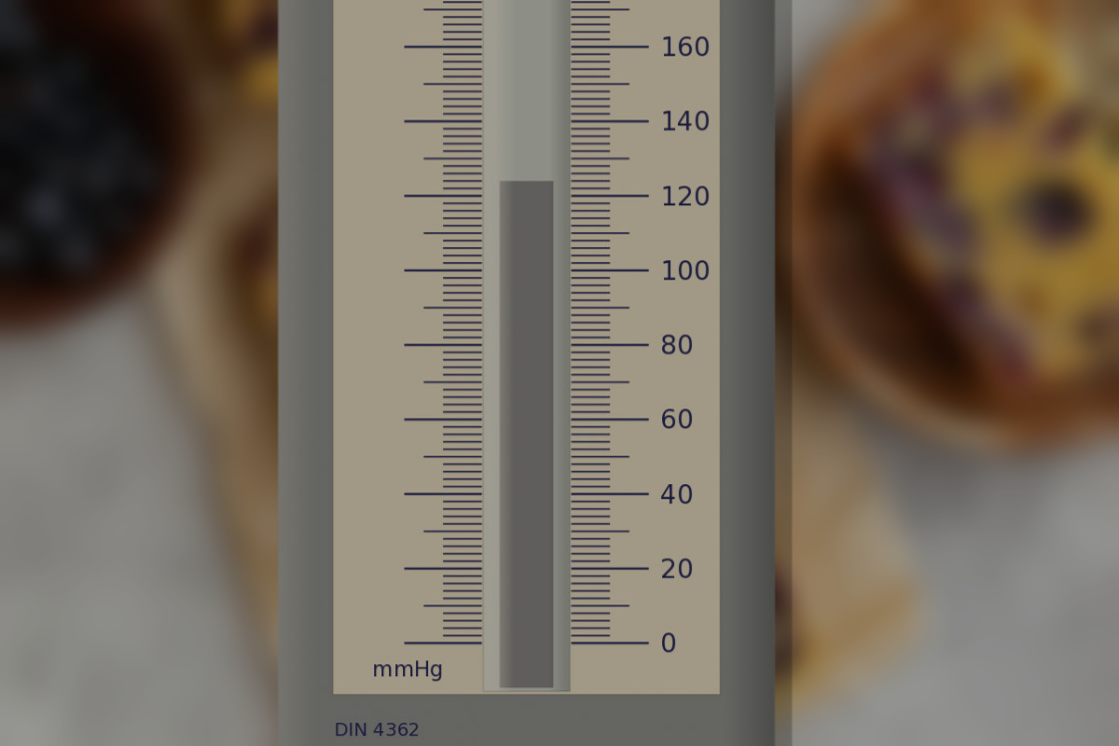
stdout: value=124 unit=mmHg
